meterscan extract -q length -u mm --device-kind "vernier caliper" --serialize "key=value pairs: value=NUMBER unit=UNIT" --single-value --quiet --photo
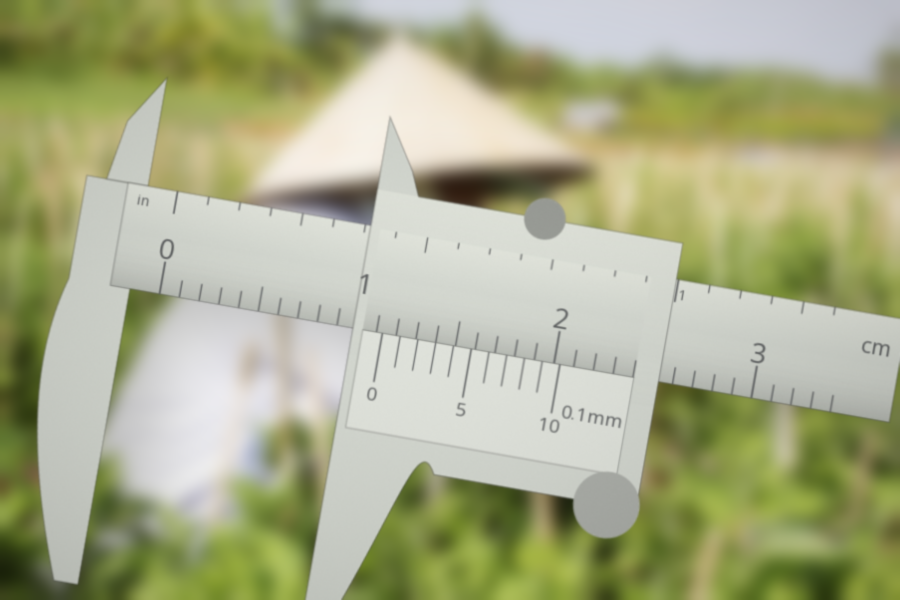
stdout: value=11.3 unit=mm
